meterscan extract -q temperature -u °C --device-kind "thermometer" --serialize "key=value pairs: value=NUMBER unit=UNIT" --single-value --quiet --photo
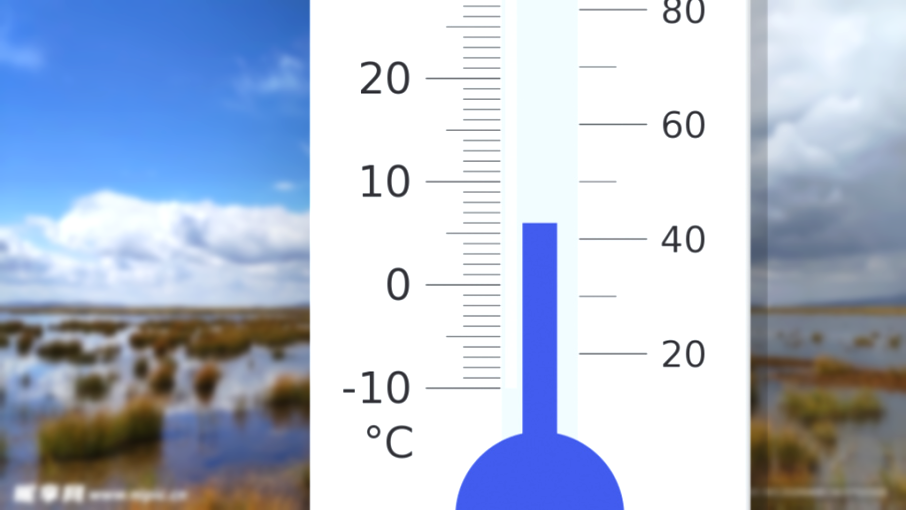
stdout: value=6 unit=°C
